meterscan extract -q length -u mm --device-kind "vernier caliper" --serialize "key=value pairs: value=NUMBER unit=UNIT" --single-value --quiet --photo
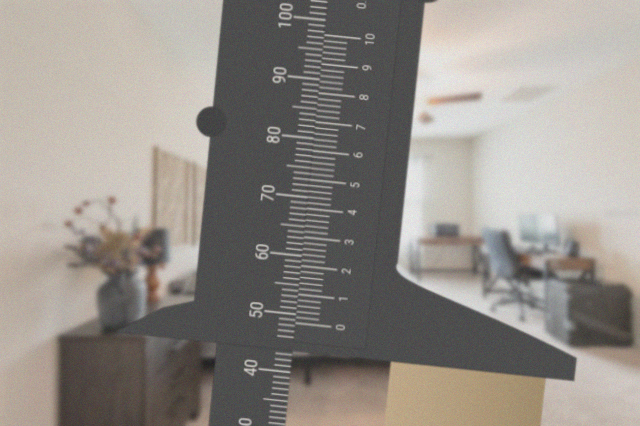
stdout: value=48.5 unit=mm
